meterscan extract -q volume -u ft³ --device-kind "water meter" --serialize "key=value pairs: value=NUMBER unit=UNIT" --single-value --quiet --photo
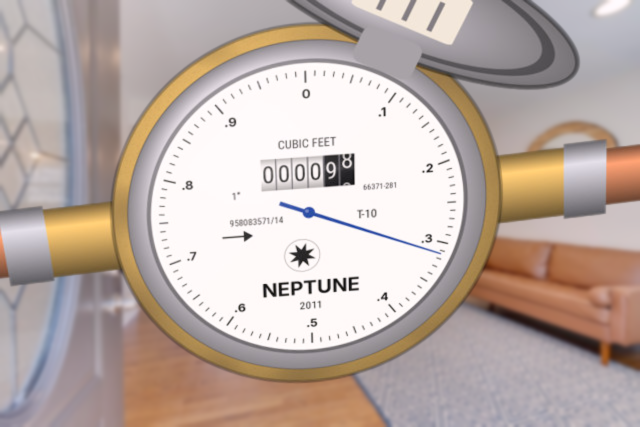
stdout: value=98.31 unit=ft³
